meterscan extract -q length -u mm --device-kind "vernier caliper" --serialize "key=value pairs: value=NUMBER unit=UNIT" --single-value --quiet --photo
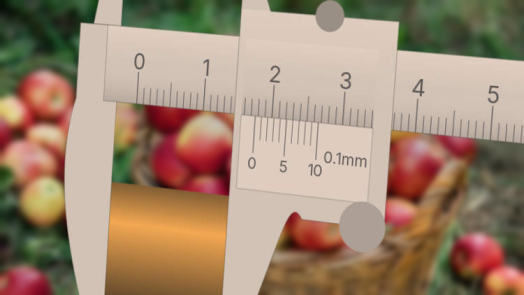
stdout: value=17.6 unit=mm
